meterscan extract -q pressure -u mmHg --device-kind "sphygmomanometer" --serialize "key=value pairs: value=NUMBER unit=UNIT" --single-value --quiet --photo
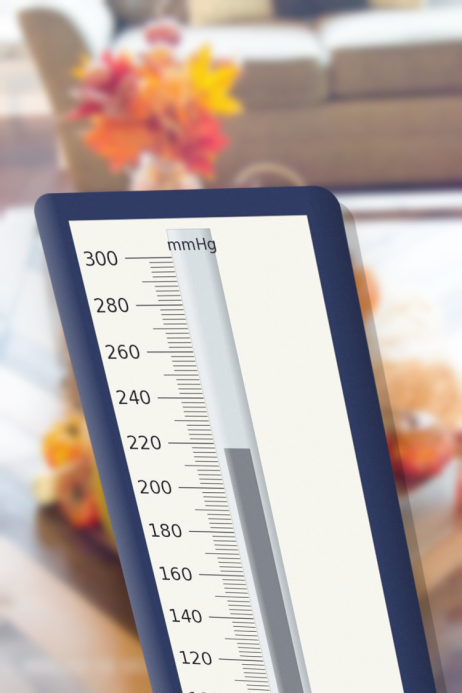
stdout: value=218 unit=mmHg
